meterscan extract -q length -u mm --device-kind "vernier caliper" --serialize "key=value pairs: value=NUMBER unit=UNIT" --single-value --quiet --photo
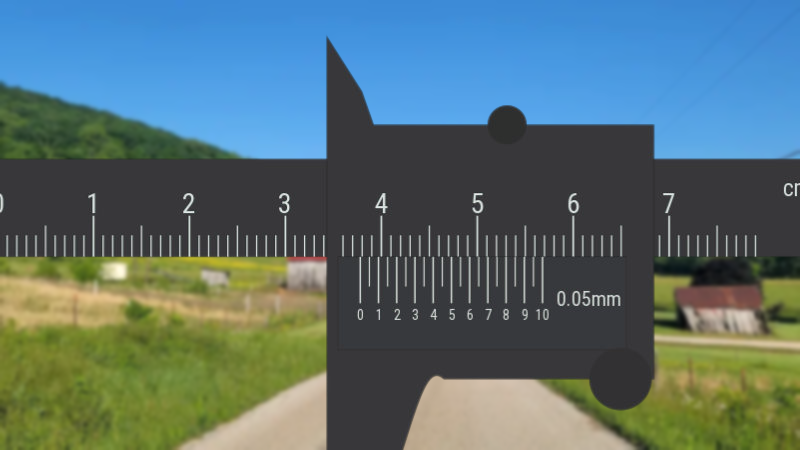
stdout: value=37.8 unit=mm
